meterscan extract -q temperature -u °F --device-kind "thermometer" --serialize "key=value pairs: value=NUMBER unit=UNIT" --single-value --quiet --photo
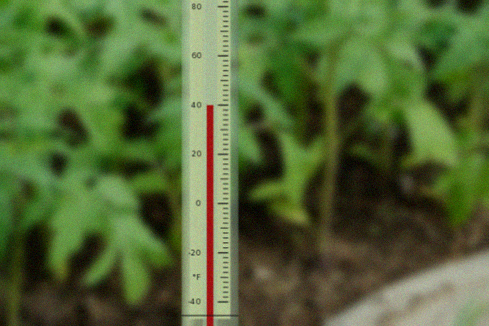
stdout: value=40 unit=°F
